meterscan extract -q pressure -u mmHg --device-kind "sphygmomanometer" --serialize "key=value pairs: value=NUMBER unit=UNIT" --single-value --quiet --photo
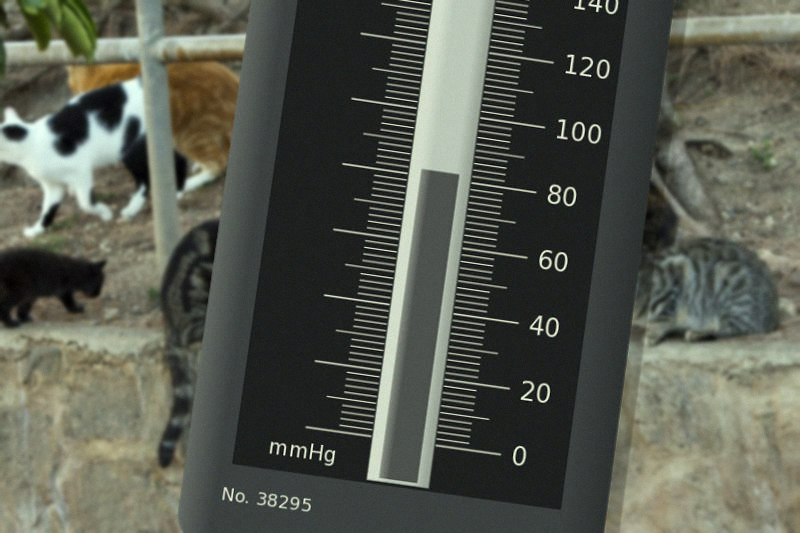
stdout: value=82 unit=mmHg
